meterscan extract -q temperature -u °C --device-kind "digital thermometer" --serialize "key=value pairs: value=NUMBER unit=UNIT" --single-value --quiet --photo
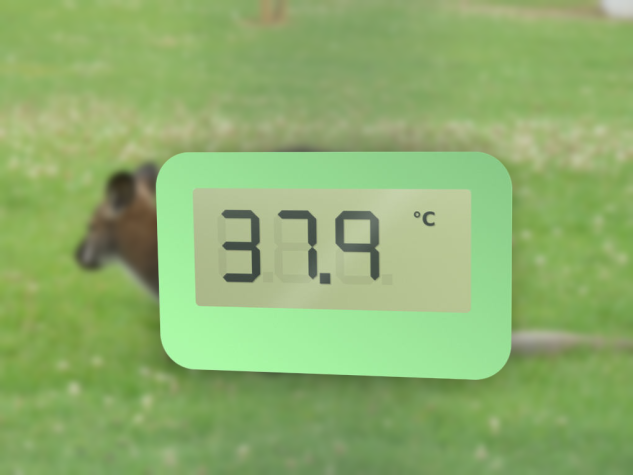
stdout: value=37.9 unit=°C
